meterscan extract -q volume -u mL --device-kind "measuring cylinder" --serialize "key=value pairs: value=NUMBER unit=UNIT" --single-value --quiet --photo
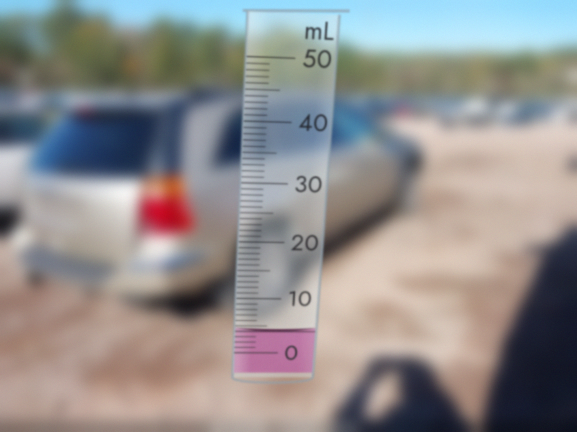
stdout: value=4 unit=mL
